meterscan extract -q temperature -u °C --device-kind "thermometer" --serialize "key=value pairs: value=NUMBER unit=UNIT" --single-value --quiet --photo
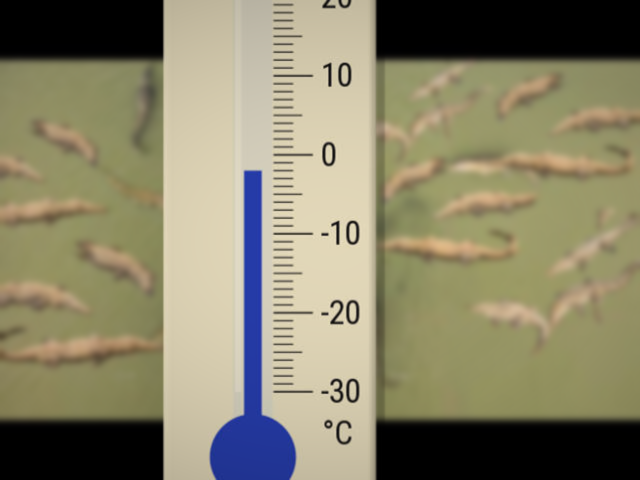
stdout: value=-2 unit=°C
